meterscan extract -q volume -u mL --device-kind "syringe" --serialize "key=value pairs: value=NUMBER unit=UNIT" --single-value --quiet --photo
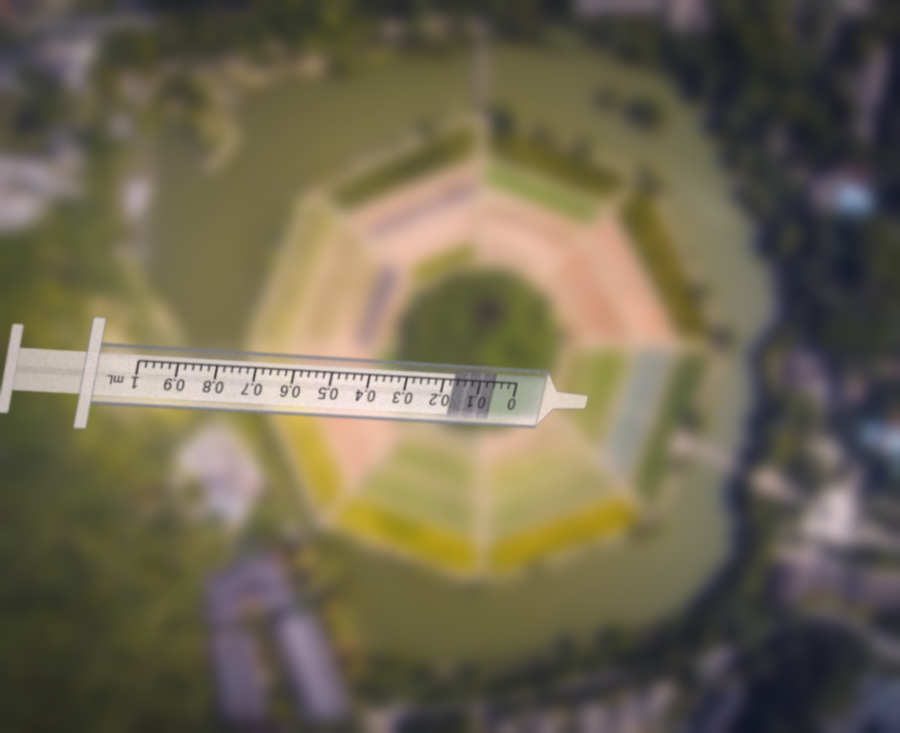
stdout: value=0.06 unit=mL
